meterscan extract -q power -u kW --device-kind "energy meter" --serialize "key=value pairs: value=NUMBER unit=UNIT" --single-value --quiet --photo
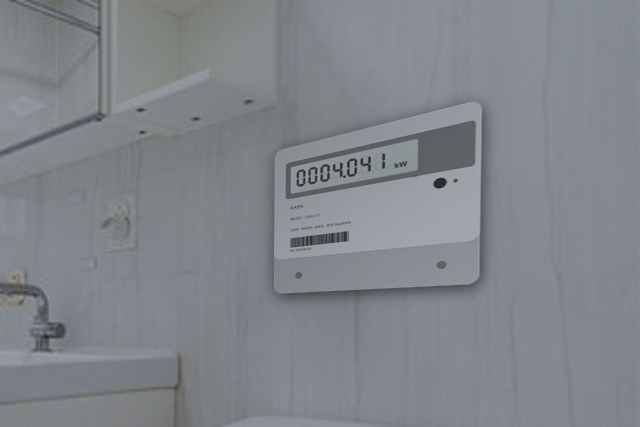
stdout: value=4.041 unit=kW
